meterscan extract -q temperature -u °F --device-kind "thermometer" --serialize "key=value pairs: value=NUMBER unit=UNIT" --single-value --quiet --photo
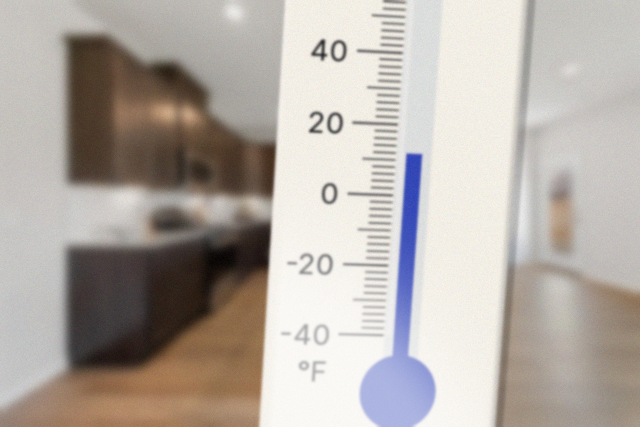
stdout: value=12 unit=°F
